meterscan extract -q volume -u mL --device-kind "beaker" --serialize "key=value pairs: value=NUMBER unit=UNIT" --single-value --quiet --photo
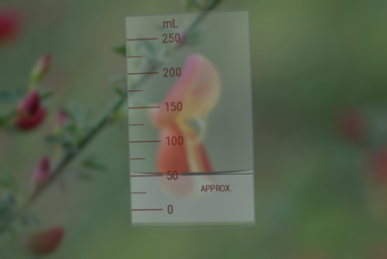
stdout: value=50 unit=mL
